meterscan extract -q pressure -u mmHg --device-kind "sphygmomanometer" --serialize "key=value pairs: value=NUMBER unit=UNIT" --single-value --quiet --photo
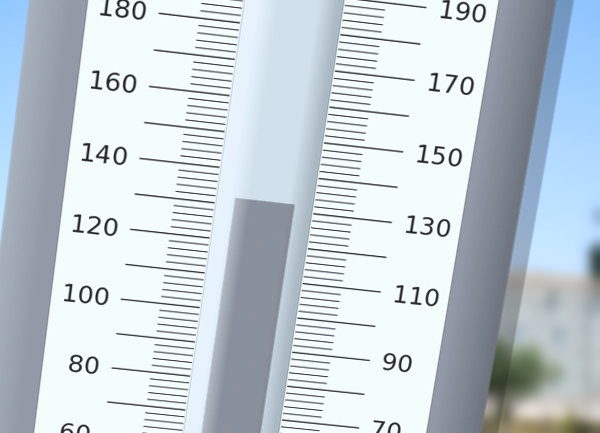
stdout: value=132 unit=mmHg
